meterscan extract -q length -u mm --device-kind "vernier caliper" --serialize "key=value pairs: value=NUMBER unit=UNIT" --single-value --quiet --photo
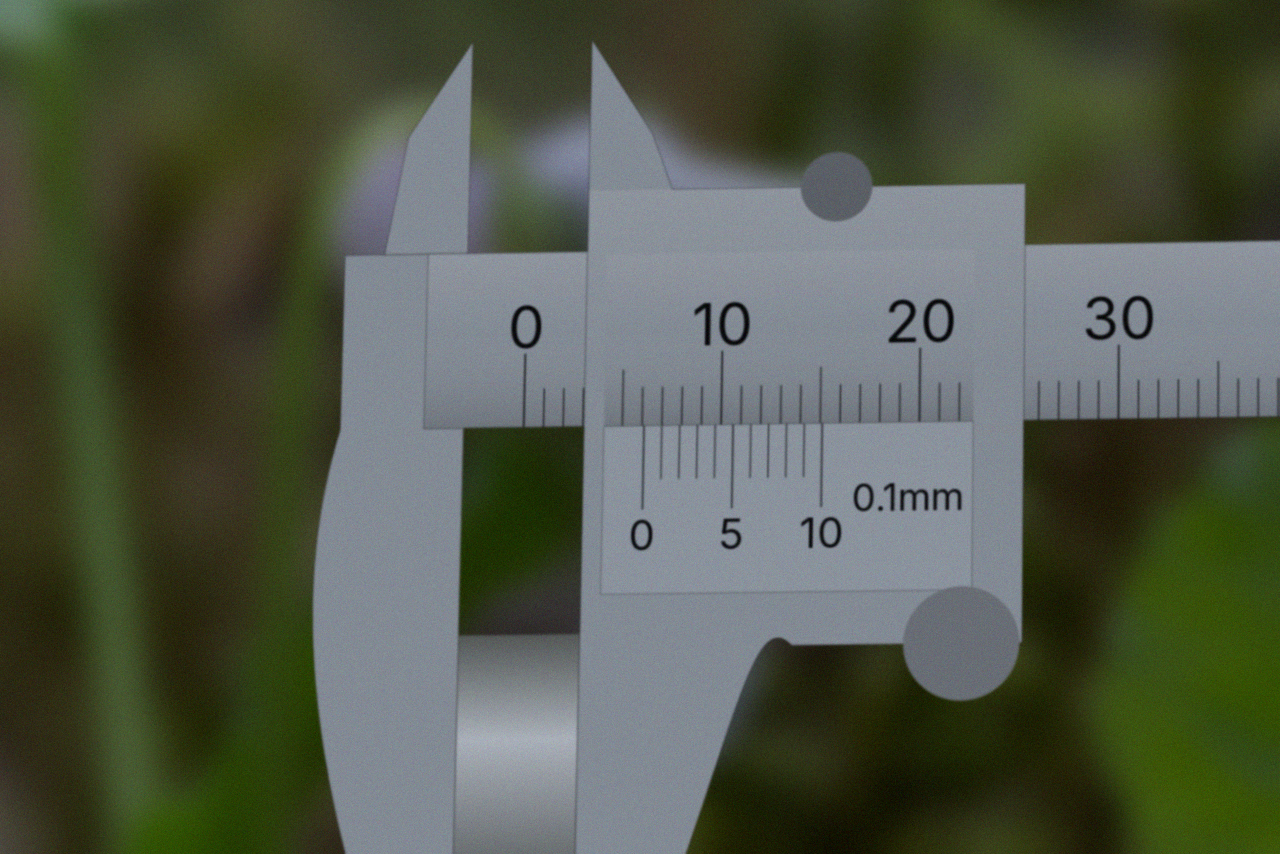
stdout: value=6.1 unit=mm
